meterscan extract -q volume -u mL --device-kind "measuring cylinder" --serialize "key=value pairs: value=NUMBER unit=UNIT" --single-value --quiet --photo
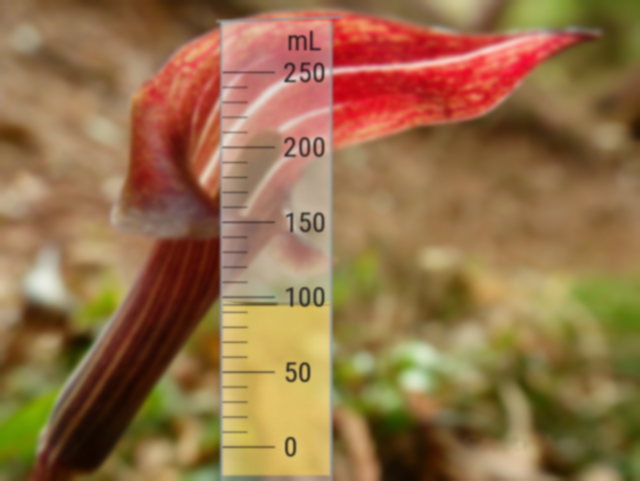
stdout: value=95 unit=mL
